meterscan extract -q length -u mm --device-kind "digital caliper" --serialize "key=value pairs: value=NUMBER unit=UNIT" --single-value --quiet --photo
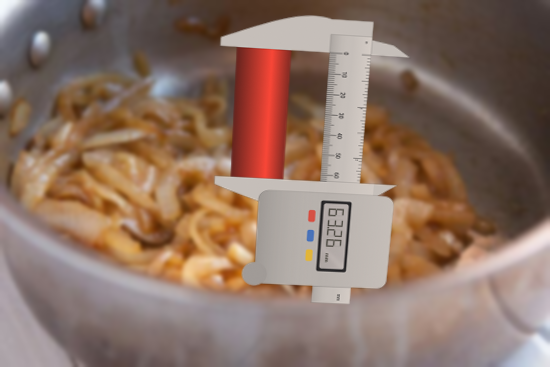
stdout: value=63.26 unit=mm
